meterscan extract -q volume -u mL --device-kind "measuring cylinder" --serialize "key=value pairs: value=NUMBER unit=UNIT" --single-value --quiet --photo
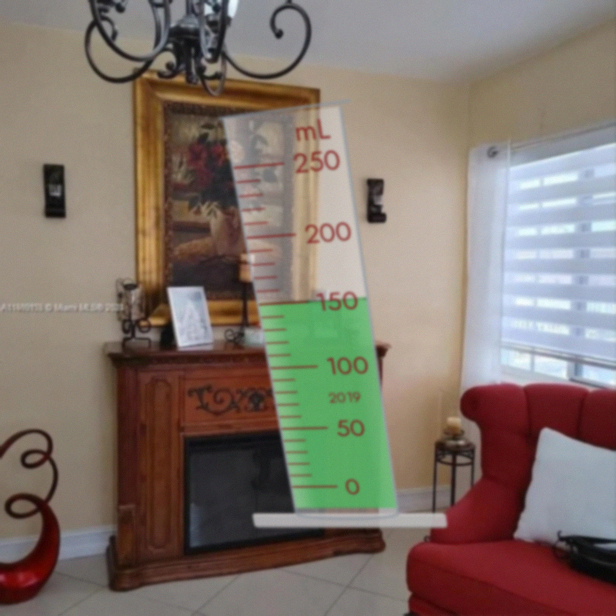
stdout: value=150 unit=mL
